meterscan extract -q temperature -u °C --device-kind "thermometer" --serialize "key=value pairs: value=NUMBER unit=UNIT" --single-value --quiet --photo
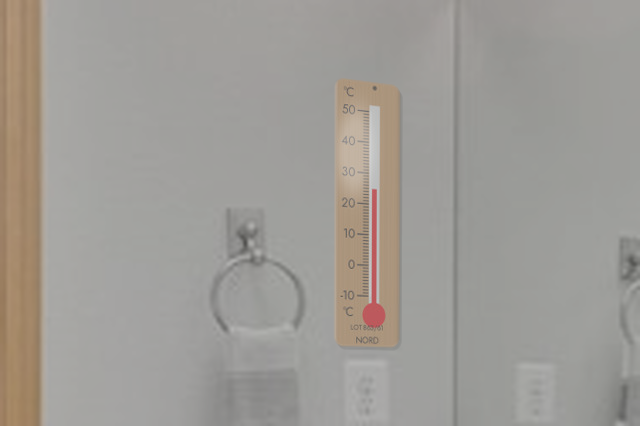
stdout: value=25 unit=°C
